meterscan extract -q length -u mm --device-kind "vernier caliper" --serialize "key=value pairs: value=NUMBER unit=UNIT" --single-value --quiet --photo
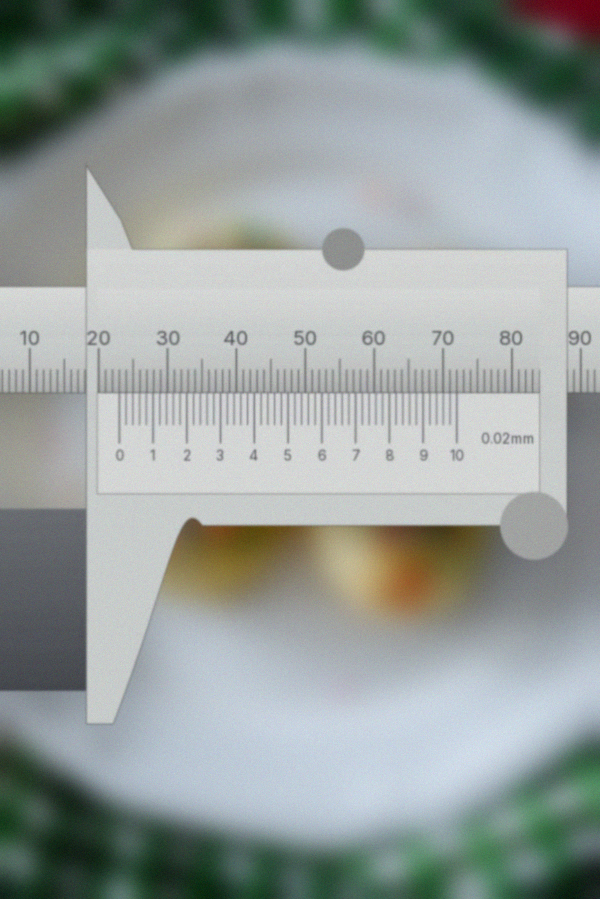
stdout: value=23.0 unit=mm
